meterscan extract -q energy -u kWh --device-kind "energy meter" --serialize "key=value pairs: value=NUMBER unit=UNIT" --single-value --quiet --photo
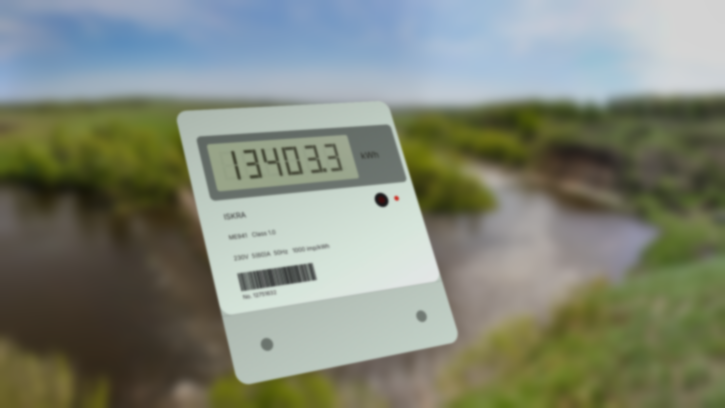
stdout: value=13403.3 unit=kWh
